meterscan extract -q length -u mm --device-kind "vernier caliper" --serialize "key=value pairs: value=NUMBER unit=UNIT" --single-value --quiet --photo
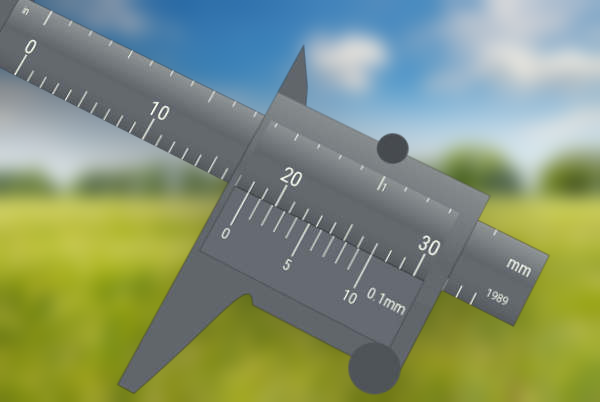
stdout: value=18.0 unit=mm
